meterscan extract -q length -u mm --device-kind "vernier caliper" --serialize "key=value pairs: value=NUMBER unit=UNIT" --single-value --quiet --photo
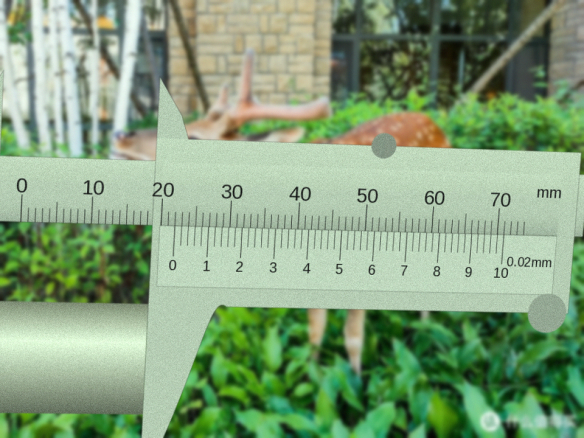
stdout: value=22.0 unit=mm
